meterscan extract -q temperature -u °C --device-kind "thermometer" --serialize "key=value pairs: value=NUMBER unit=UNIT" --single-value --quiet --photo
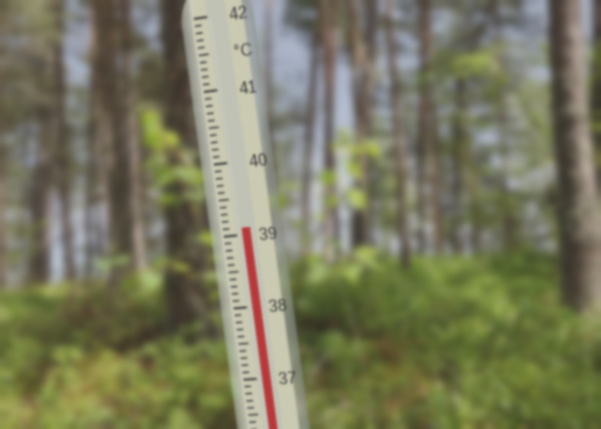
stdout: value=39.1 unit=°C
